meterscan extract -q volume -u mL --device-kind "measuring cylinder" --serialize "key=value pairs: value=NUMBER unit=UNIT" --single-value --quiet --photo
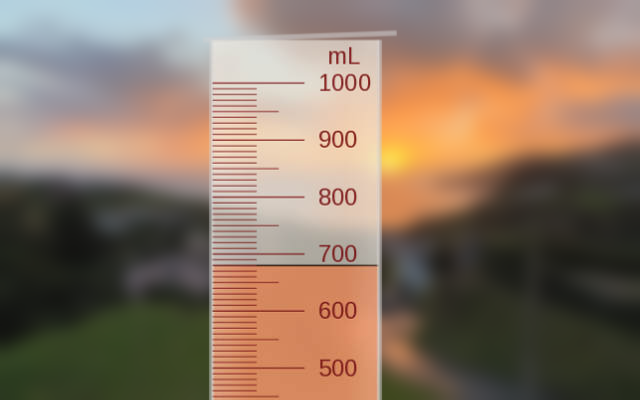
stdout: value=680 unit=mL
